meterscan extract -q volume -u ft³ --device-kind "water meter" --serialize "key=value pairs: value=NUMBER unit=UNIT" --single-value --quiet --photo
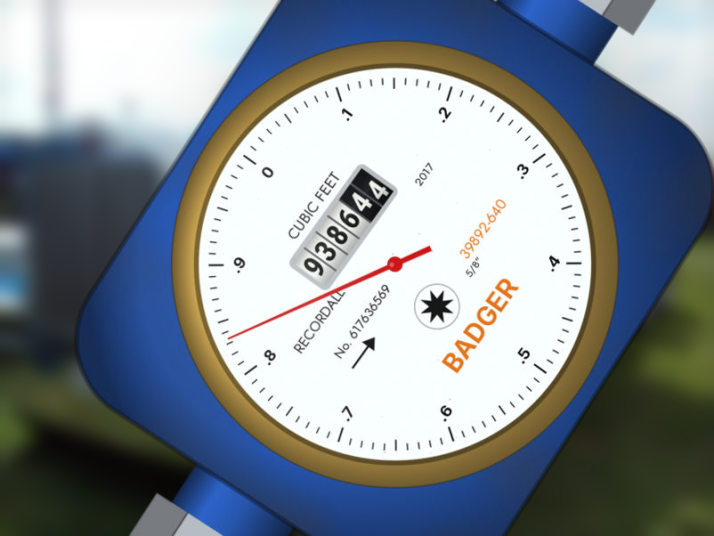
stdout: value=938643.83 unit=ft³
